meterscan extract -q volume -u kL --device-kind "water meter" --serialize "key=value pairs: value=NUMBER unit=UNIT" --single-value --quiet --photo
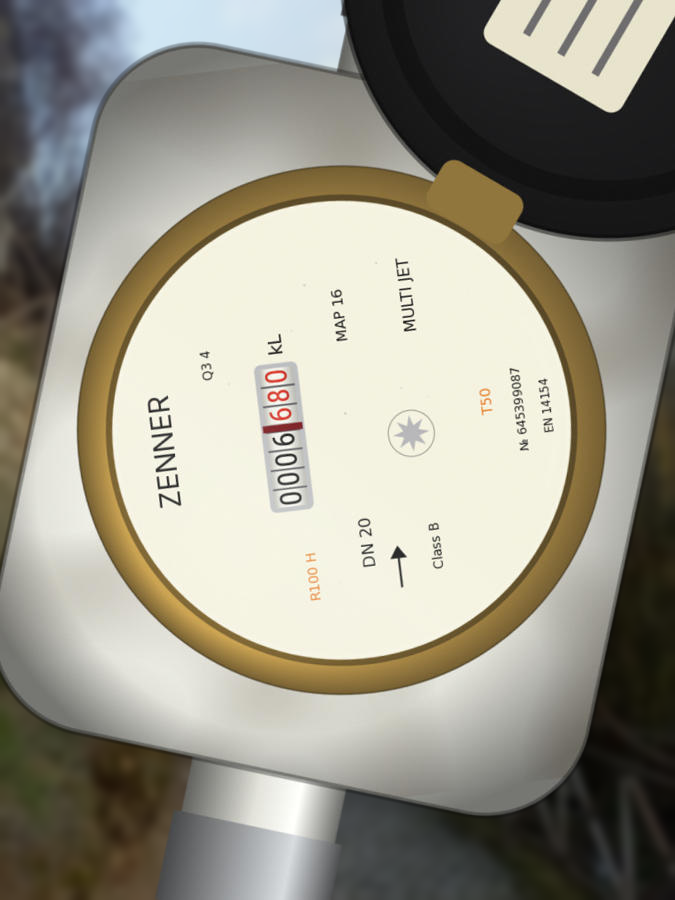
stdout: value=6.680 unit=kL
